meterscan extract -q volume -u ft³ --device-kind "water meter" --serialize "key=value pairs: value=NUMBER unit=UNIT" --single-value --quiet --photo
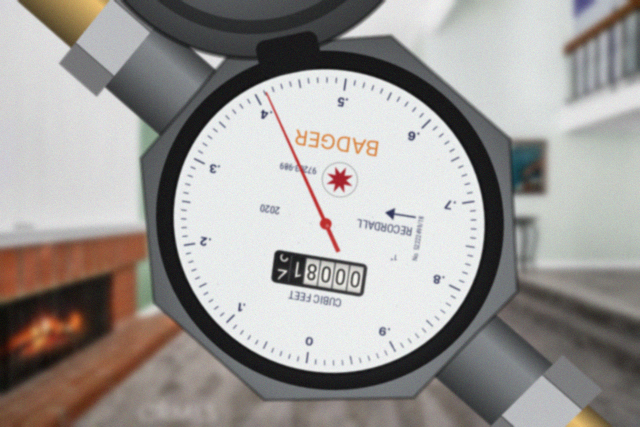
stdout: value=812.41 unit=ft³
